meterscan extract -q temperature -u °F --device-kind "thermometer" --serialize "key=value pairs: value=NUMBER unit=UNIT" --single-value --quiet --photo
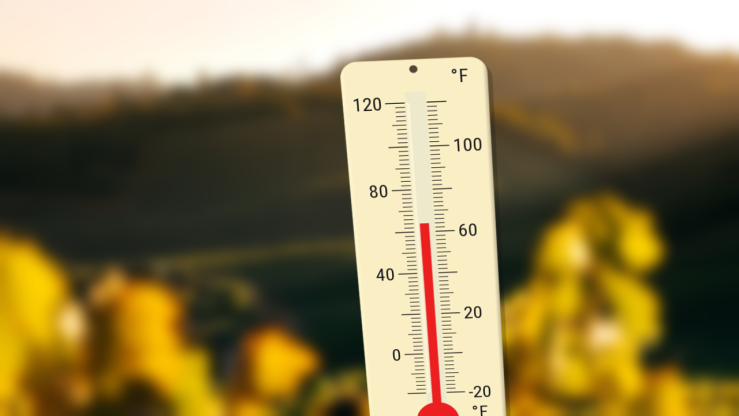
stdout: value=64 unit=°F
